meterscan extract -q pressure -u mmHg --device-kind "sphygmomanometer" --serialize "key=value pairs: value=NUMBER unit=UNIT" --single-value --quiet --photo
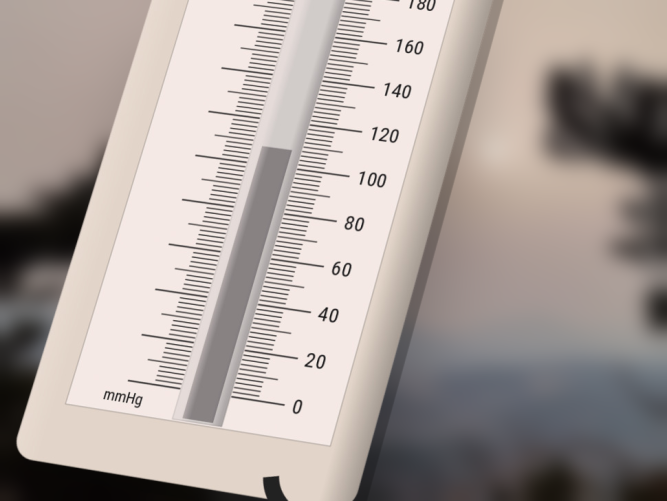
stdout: value=108 unit=mmHg
